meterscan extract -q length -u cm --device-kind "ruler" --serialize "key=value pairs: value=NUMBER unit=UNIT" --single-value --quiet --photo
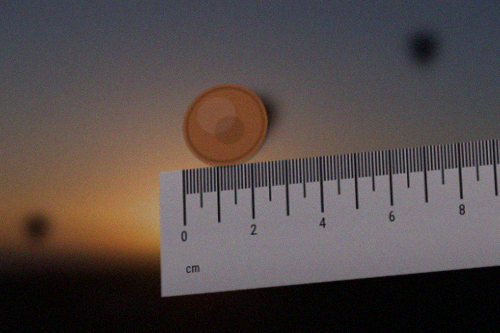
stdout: value=2.5 unit=cm
